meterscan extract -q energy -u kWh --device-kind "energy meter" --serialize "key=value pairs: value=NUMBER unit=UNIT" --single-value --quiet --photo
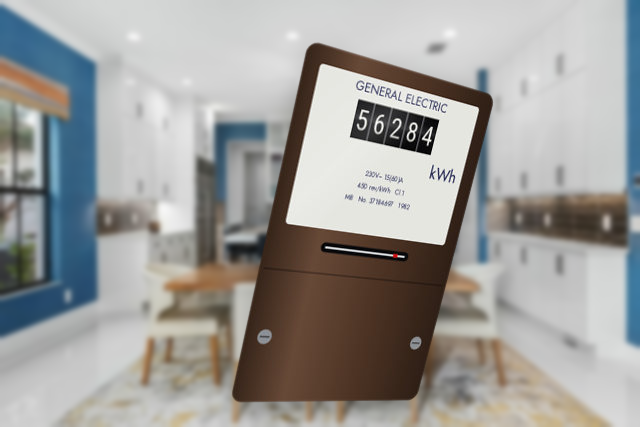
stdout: value=56284 unit=kWh
